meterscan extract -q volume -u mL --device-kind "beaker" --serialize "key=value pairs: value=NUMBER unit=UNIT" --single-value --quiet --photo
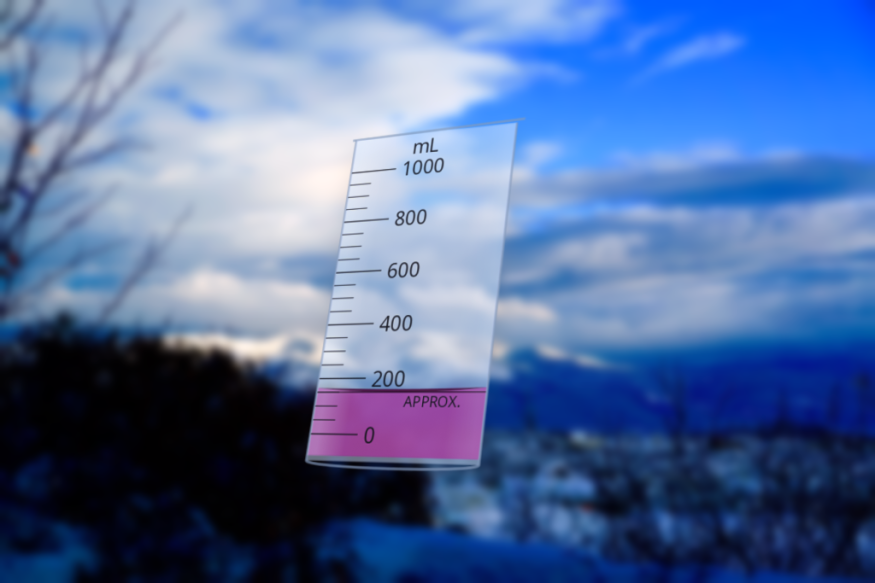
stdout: value=150 unit=mL
